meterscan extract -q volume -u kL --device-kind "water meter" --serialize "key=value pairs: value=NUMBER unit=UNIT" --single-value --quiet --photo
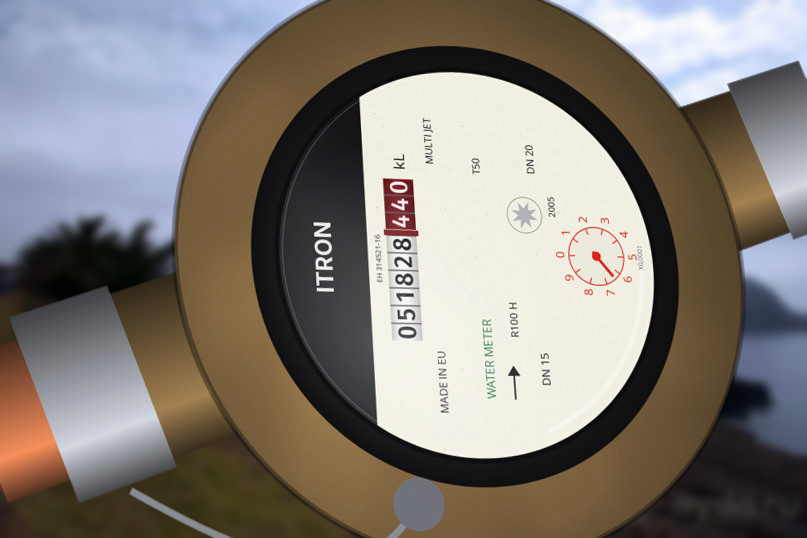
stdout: value=51828.4406 unit=kL
